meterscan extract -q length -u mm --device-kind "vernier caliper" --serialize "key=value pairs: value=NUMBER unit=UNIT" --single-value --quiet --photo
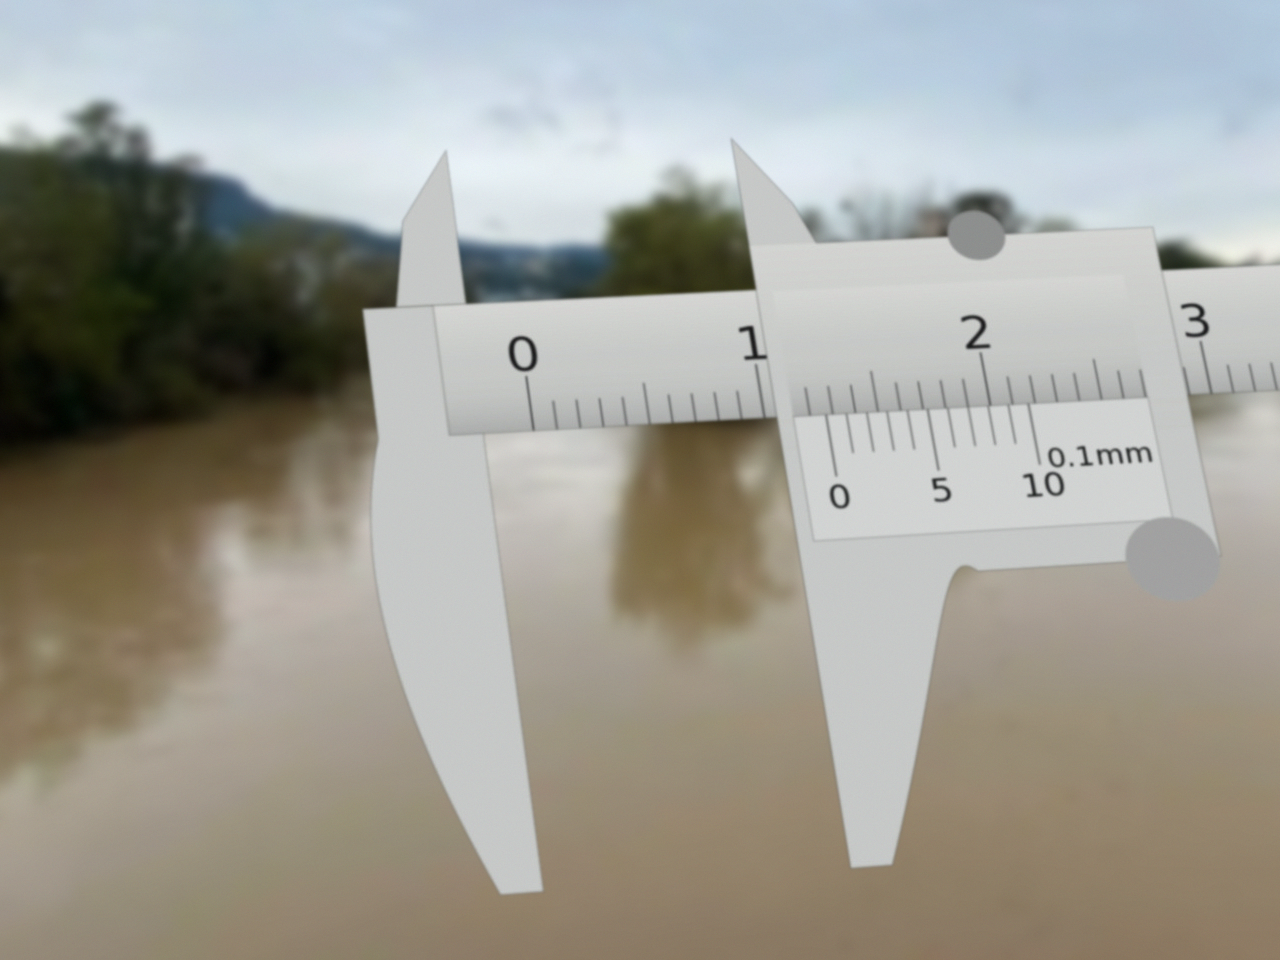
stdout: value=12.7 unit=mm
